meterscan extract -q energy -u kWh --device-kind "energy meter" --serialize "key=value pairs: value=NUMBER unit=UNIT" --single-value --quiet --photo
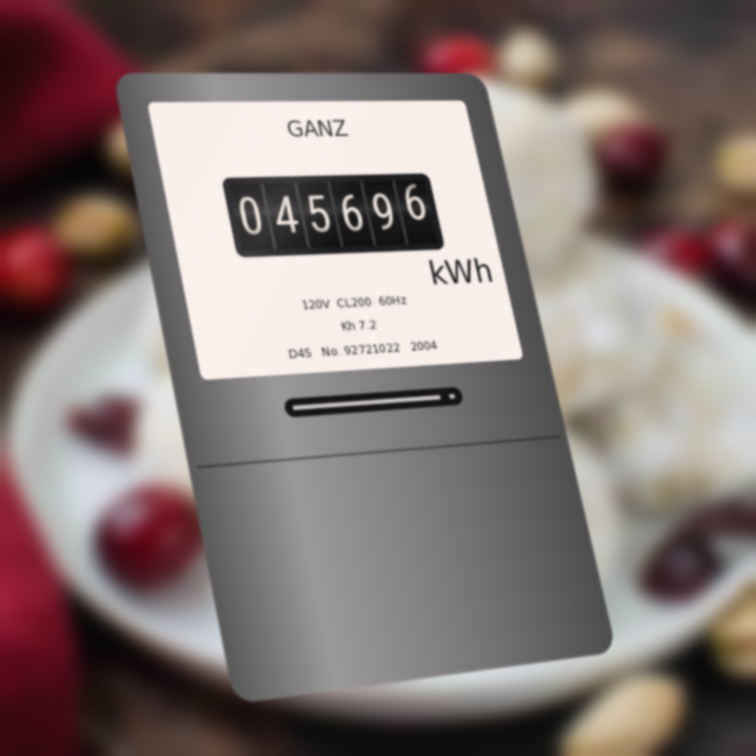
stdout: value=45696 unit=kWh
